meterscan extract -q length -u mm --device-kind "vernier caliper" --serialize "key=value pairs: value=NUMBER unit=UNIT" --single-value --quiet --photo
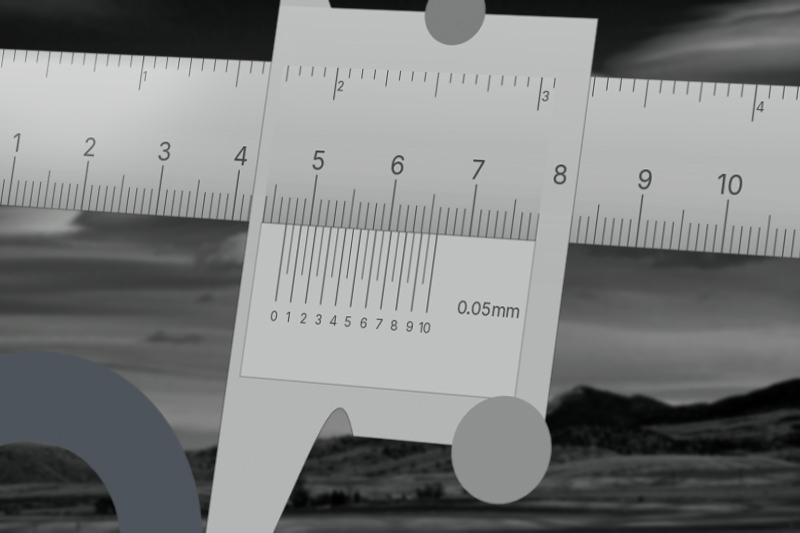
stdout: value=47.0 unit=mm
